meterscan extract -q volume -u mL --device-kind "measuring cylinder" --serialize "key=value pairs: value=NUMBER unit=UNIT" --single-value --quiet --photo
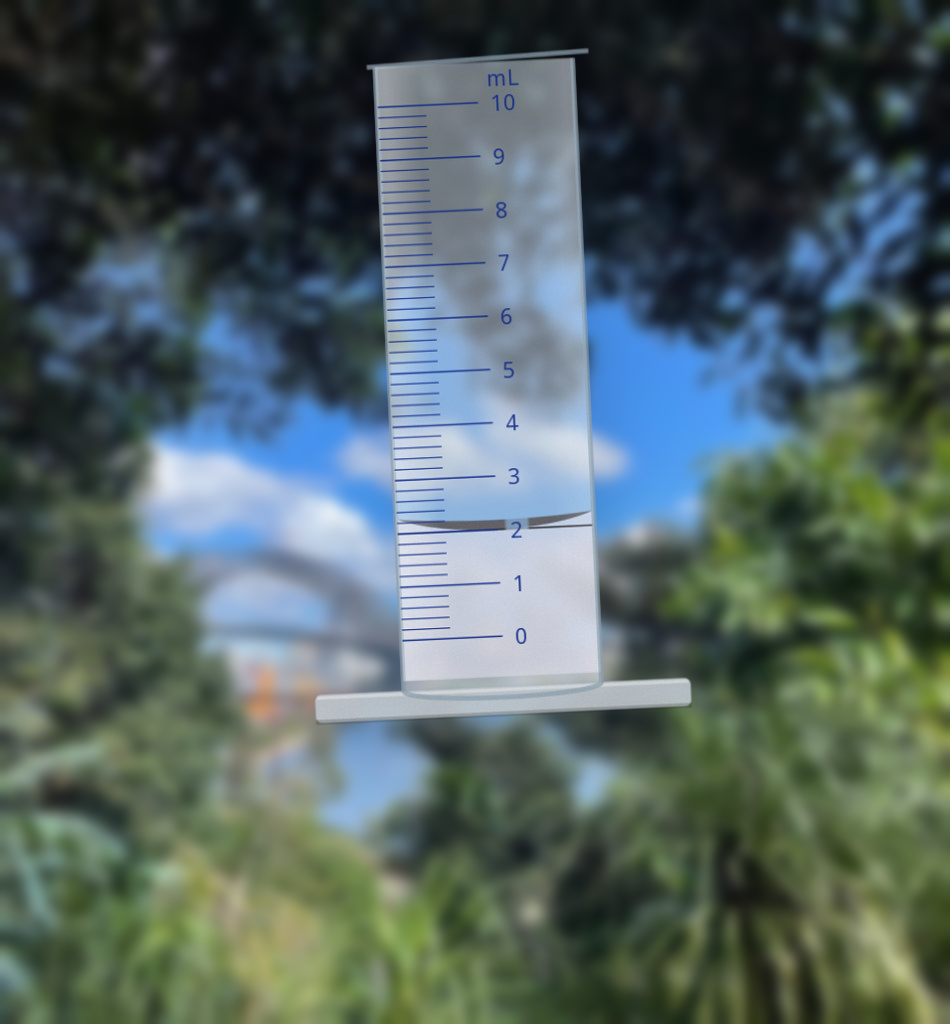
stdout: value=2 unit=mL
